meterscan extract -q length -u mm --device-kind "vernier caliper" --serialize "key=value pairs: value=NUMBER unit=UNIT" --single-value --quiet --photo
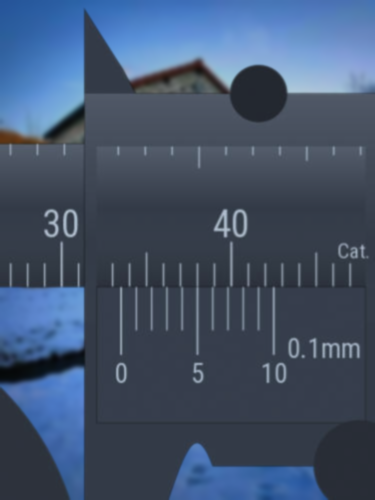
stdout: value=33.5 unit=mm
